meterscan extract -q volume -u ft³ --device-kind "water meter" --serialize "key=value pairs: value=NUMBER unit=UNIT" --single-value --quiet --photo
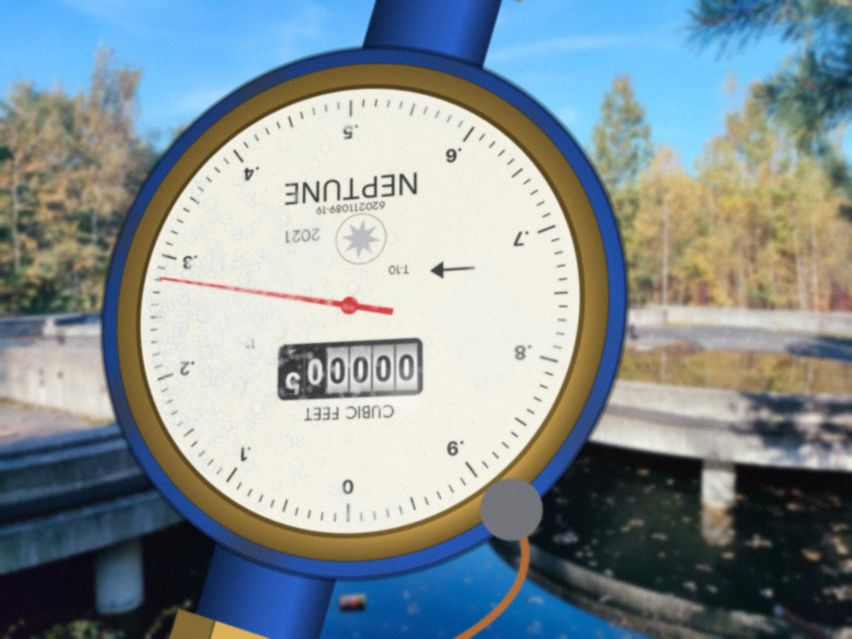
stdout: value=5.28 unit=ft³
